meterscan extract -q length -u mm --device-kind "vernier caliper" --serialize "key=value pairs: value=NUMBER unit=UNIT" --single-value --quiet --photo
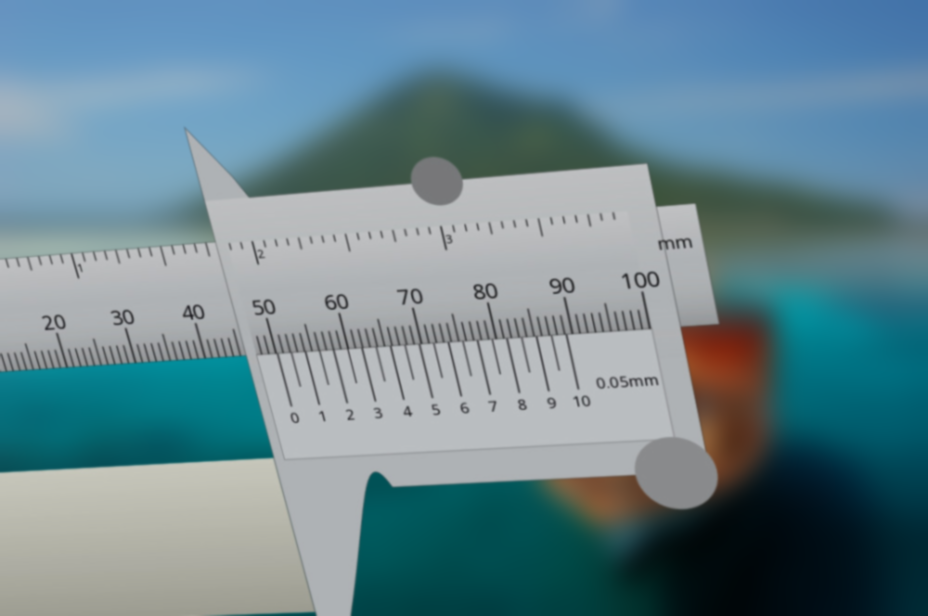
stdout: value=50.2 unit=mm
